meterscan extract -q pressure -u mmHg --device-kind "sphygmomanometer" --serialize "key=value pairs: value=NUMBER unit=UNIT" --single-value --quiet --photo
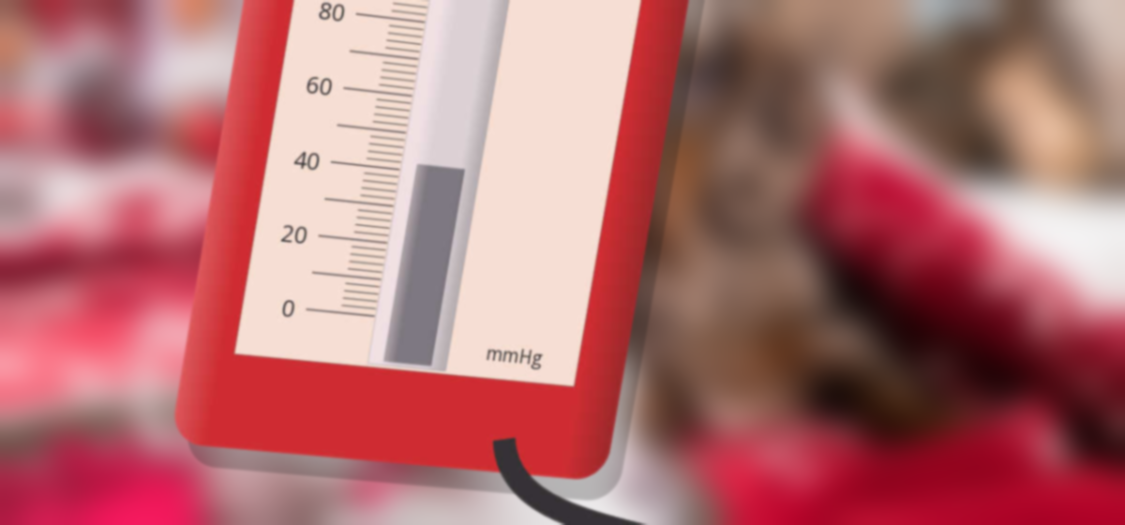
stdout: value=42 unit=mmHg
